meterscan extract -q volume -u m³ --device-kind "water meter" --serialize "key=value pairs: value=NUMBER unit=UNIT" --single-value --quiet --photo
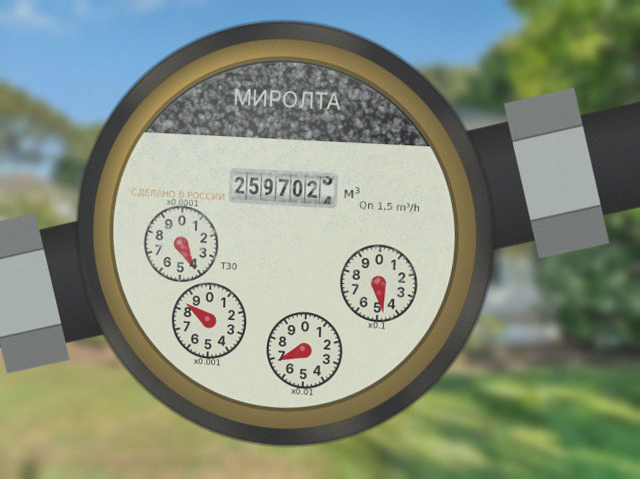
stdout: value=2597023.4684 unit=m³
